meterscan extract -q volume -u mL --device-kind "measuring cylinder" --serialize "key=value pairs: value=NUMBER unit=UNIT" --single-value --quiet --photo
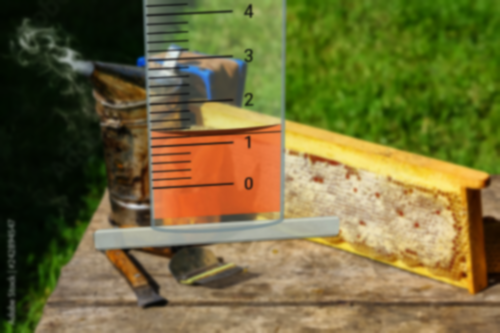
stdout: value=1.2 unit=mL
